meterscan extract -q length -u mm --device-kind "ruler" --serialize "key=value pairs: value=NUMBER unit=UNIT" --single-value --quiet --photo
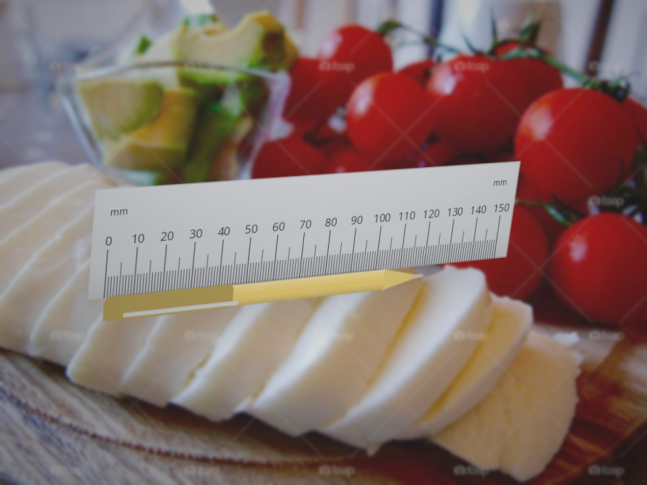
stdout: value=120 unit=mm
